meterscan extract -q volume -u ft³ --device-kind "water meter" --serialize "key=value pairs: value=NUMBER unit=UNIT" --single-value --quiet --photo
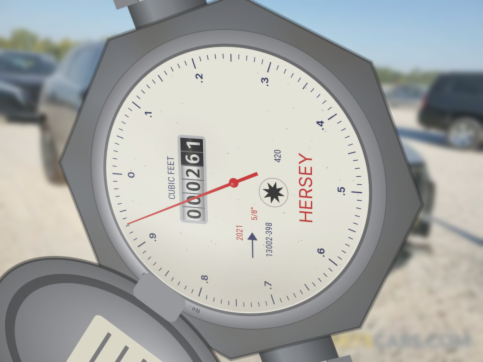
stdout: value=260.93 unit=ft³
